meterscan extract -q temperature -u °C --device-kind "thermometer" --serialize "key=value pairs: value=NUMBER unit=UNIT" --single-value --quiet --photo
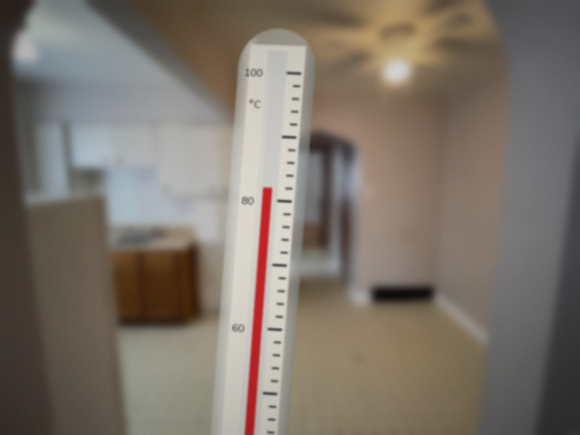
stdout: value=82 unit=°C
